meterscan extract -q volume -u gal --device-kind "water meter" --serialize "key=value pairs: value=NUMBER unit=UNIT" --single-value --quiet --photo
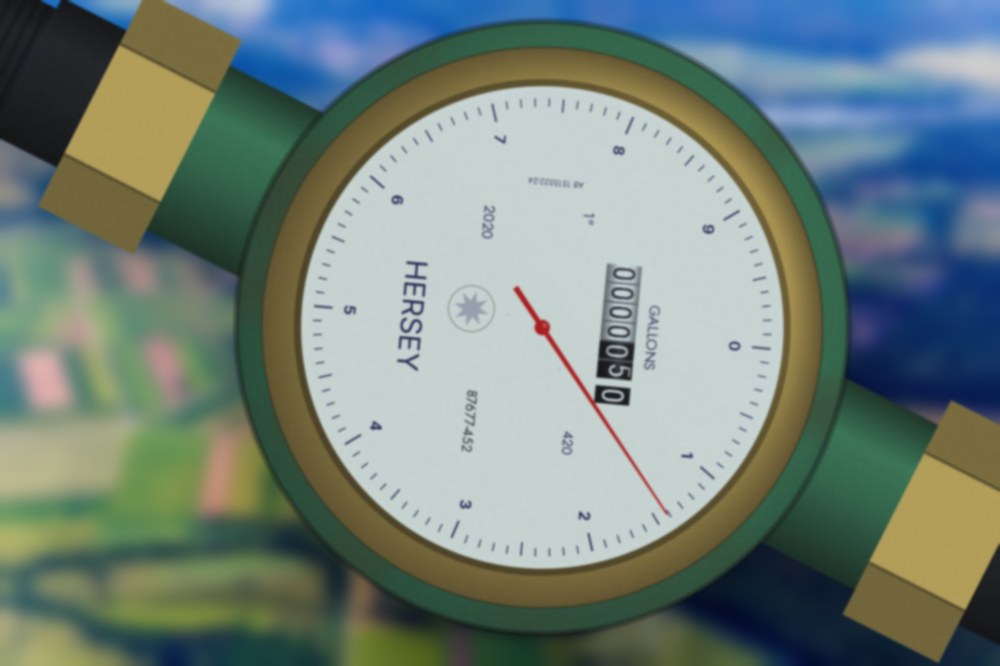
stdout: value=51.4 unit=gal
